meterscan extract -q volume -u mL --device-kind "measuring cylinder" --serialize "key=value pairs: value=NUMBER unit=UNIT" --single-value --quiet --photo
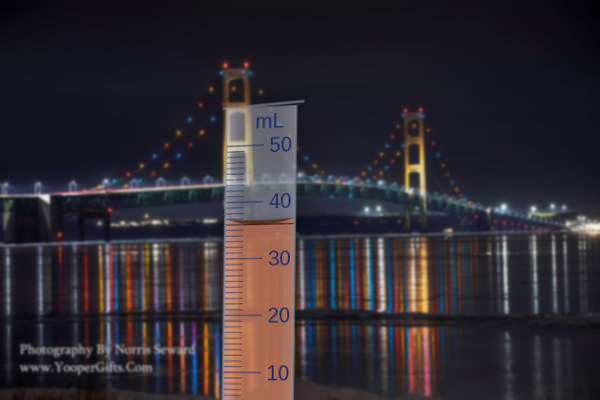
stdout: value=36 unit=mL
